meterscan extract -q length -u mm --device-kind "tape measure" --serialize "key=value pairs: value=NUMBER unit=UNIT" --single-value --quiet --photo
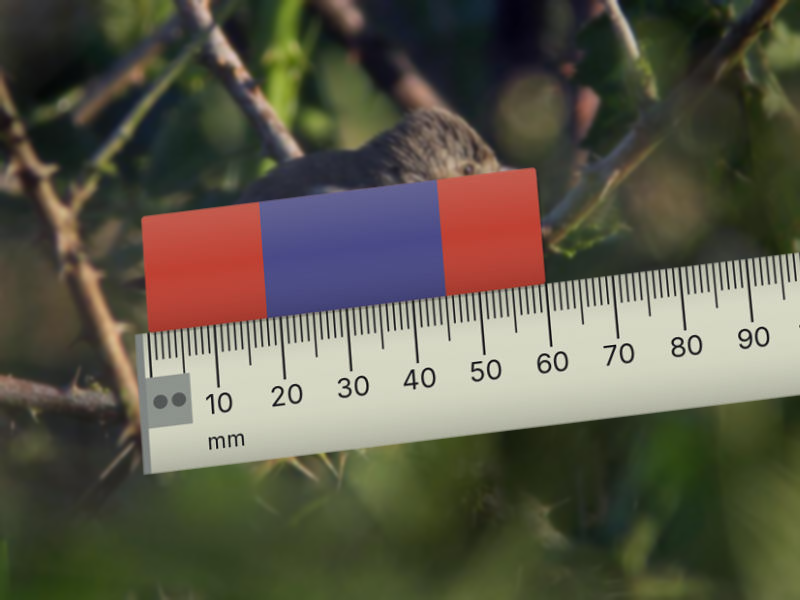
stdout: value=60 unit=mm
